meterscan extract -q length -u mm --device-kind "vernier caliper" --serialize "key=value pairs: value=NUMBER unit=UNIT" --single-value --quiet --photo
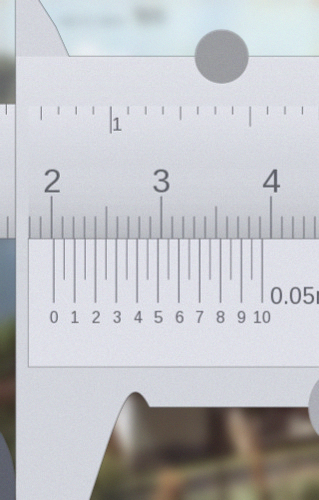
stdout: value=20.2 unit=mm
